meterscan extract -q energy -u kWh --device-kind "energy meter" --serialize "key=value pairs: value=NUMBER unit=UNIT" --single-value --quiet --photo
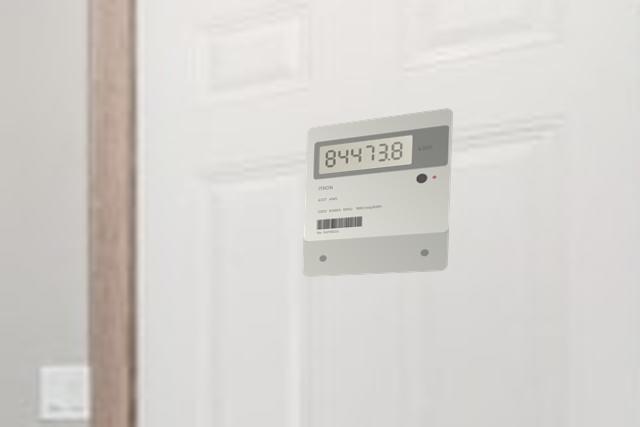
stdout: value=84473.8 unit=kWh
